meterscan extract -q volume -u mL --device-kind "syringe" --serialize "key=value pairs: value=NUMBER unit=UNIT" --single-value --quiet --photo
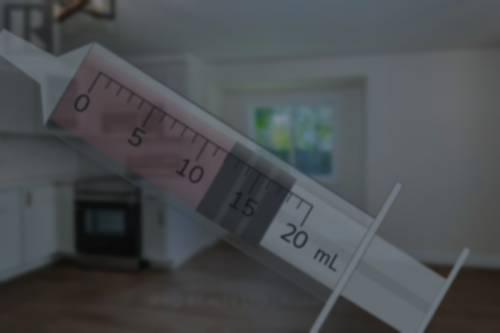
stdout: value=12 unit=mL
